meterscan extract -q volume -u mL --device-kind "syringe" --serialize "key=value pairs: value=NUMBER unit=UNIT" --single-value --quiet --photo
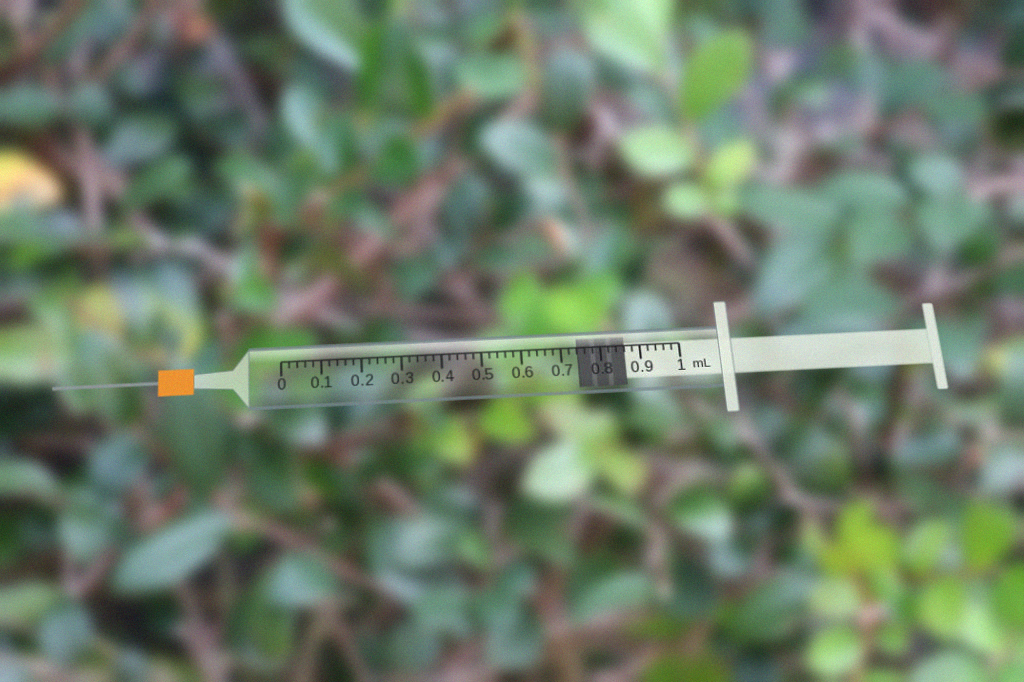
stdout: value=0.74 unit=mL
